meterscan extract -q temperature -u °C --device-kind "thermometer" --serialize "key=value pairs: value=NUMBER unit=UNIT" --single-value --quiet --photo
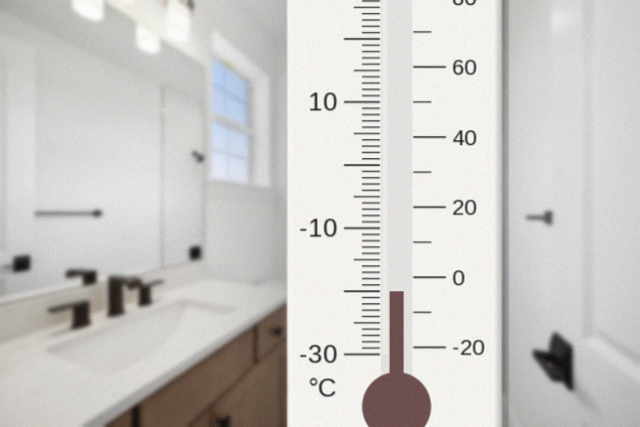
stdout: value=-20 unit=°C
